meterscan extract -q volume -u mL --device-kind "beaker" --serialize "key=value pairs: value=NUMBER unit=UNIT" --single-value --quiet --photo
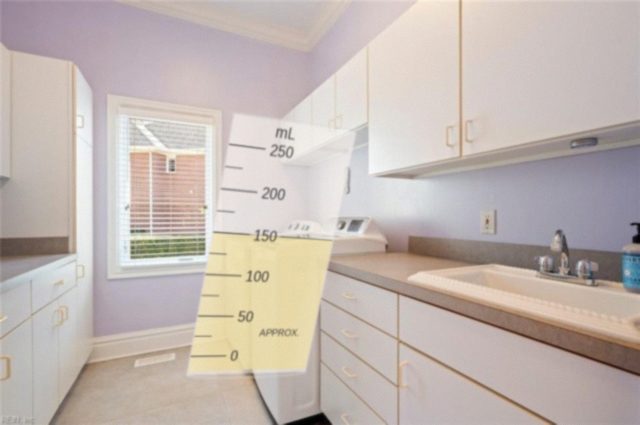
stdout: value=150 unit=mL
